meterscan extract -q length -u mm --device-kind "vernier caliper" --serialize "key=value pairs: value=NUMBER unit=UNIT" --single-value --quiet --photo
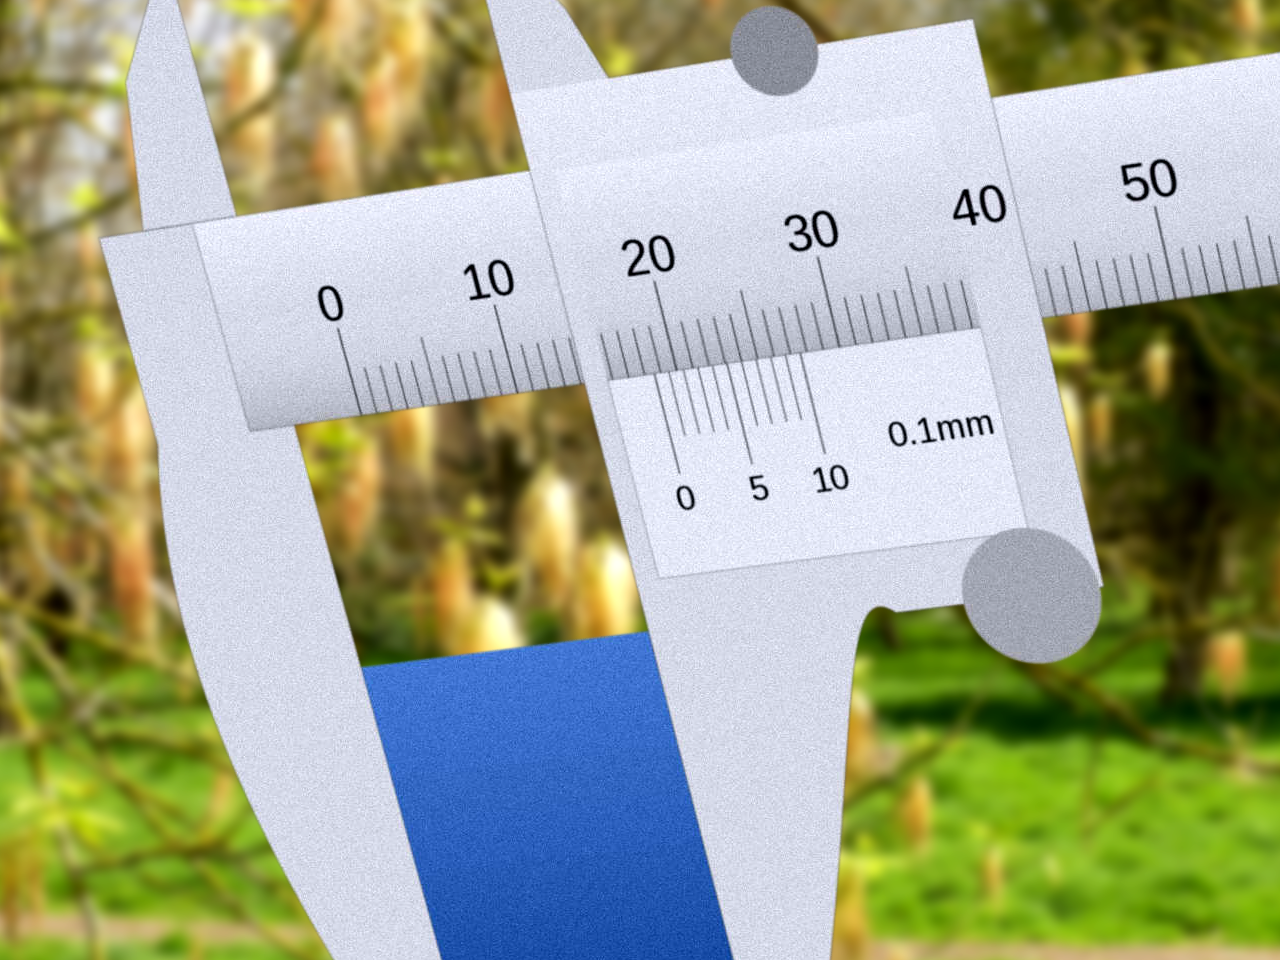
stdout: value=18.6 unit=mm
